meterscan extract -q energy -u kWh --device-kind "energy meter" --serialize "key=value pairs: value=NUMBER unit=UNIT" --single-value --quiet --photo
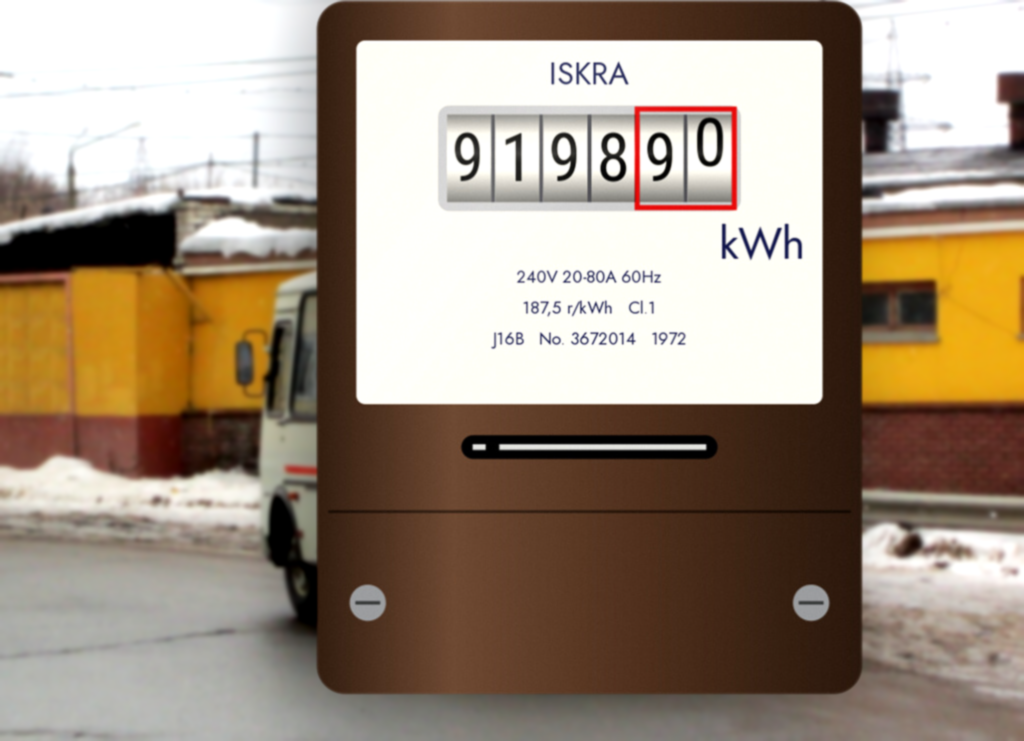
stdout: value=9198.90 unit=kWh
